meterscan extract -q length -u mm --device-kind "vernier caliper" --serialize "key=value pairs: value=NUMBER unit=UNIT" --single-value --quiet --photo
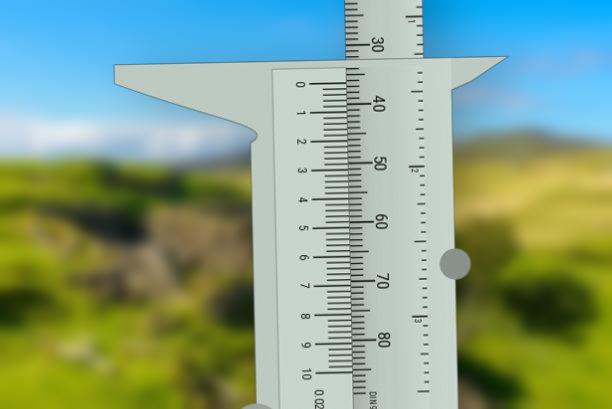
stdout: value=36.4 unit=mm
